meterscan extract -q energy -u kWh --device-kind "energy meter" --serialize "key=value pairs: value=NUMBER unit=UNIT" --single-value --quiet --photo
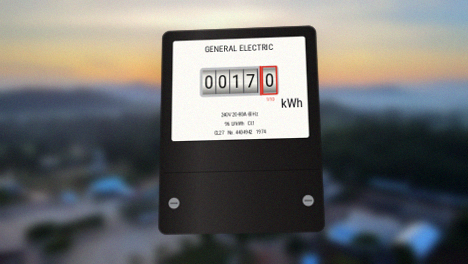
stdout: value=17.0 unit=kWh
